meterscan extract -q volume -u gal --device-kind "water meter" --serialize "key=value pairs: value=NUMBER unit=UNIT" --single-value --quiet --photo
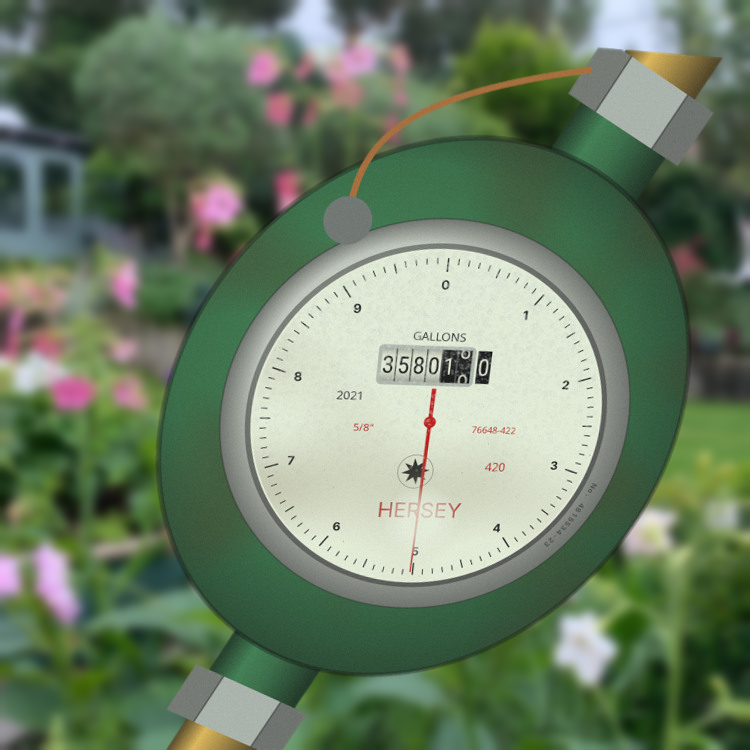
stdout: value=3580185.0 unit=gal
